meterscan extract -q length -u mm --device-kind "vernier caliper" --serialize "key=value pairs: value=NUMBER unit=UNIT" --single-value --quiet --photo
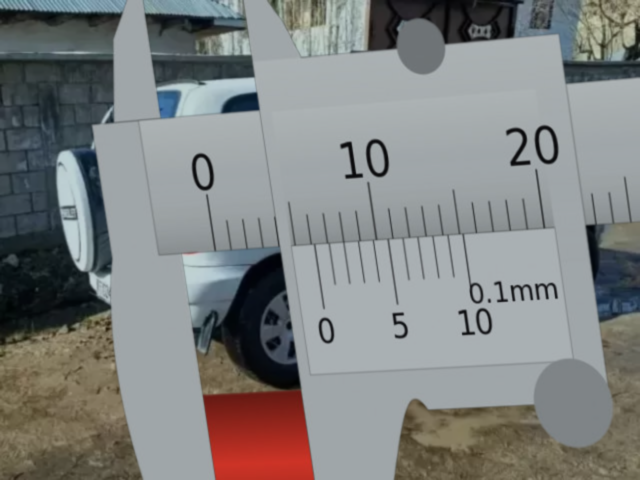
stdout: value=6.2 unit=mm
